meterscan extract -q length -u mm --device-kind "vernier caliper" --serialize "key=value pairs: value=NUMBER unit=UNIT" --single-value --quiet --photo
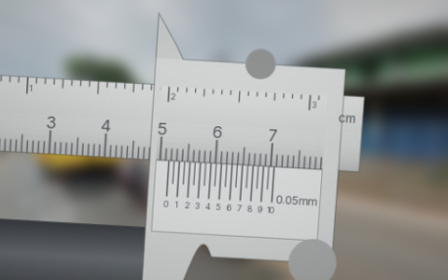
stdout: value=51.6 unit=mm
